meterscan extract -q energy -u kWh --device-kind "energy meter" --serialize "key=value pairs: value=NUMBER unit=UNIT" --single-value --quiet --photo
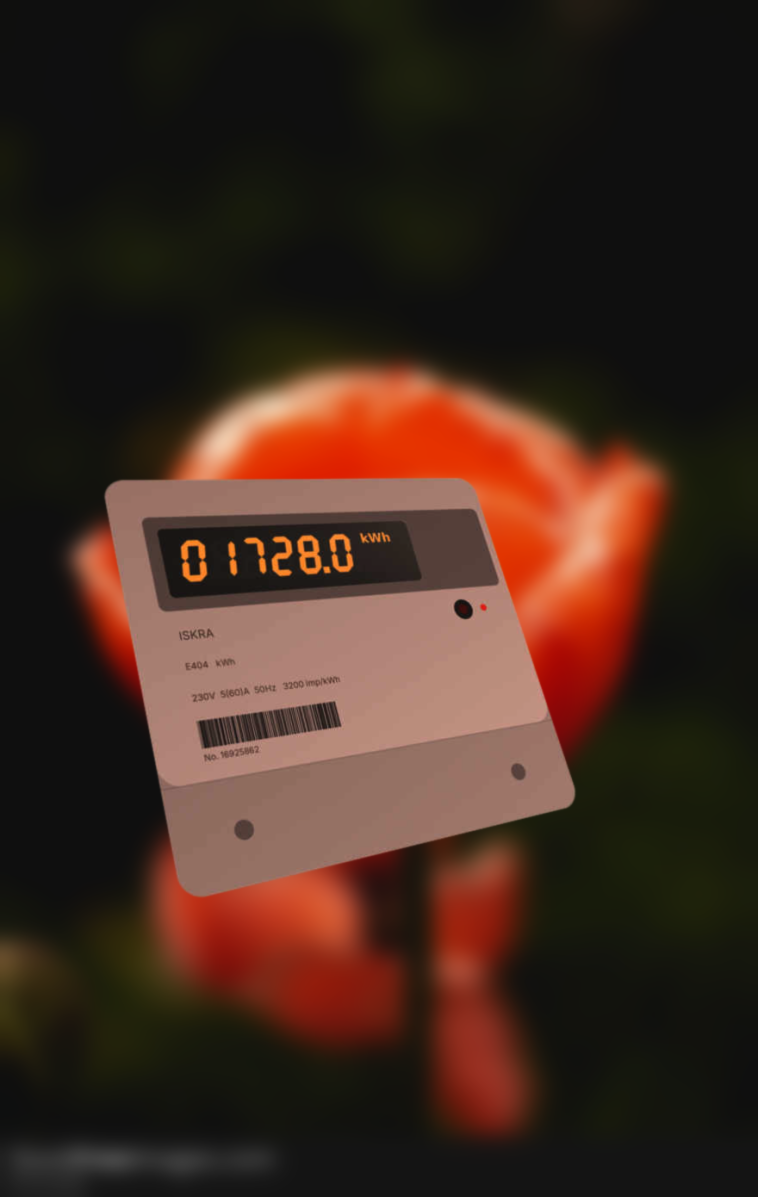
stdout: value=1728.0 unit=kWh
